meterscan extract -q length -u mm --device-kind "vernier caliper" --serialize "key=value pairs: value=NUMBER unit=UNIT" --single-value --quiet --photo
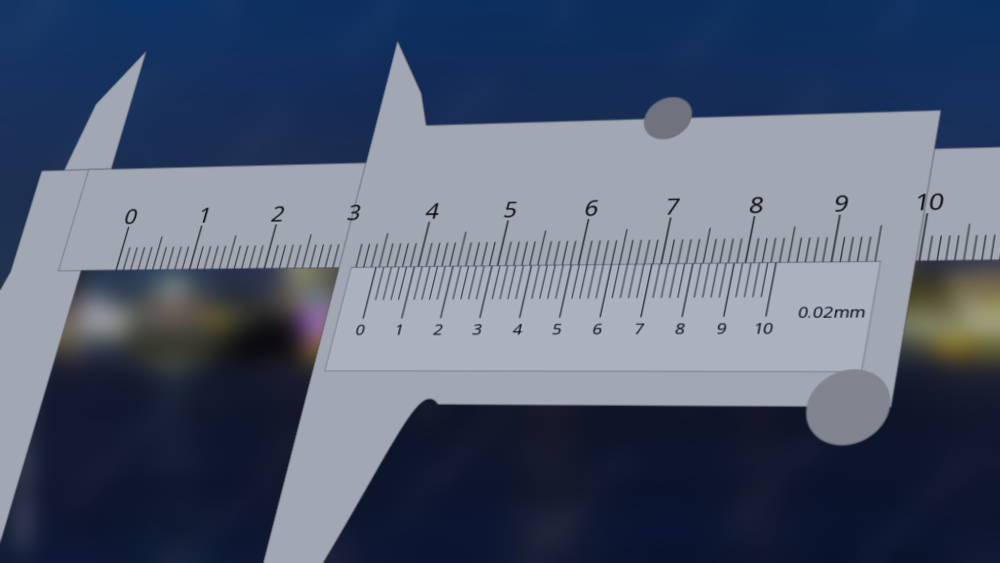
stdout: value=34.6 unit=mm
